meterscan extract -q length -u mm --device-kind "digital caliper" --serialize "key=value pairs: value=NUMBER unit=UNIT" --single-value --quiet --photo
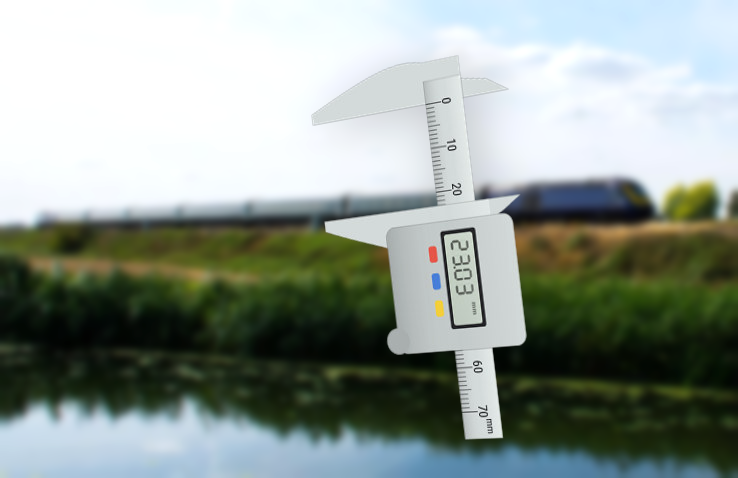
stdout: value=23.03 unit=mm
